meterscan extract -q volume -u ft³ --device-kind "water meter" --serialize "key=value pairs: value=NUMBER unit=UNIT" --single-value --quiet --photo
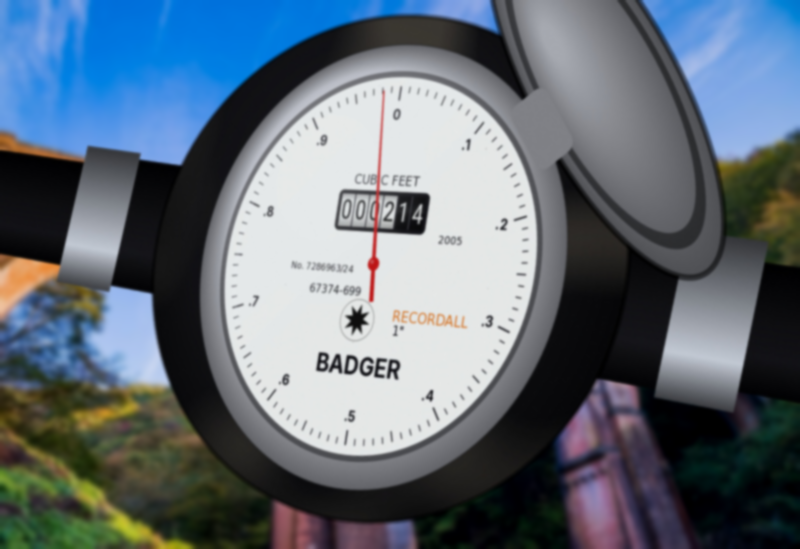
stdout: value=213.98 unit=ft³
